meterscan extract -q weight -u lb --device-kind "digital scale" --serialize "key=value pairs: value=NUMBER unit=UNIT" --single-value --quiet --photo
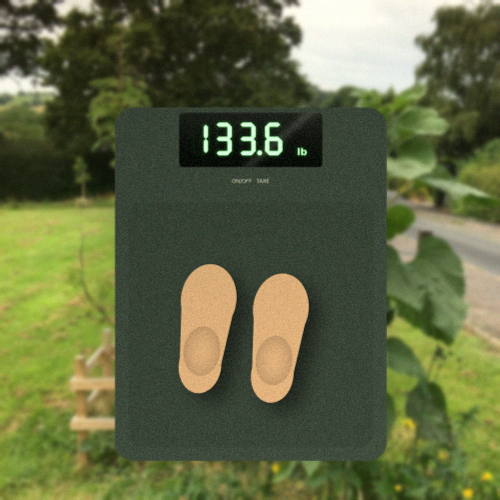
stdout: value=133.6 unit=lb
